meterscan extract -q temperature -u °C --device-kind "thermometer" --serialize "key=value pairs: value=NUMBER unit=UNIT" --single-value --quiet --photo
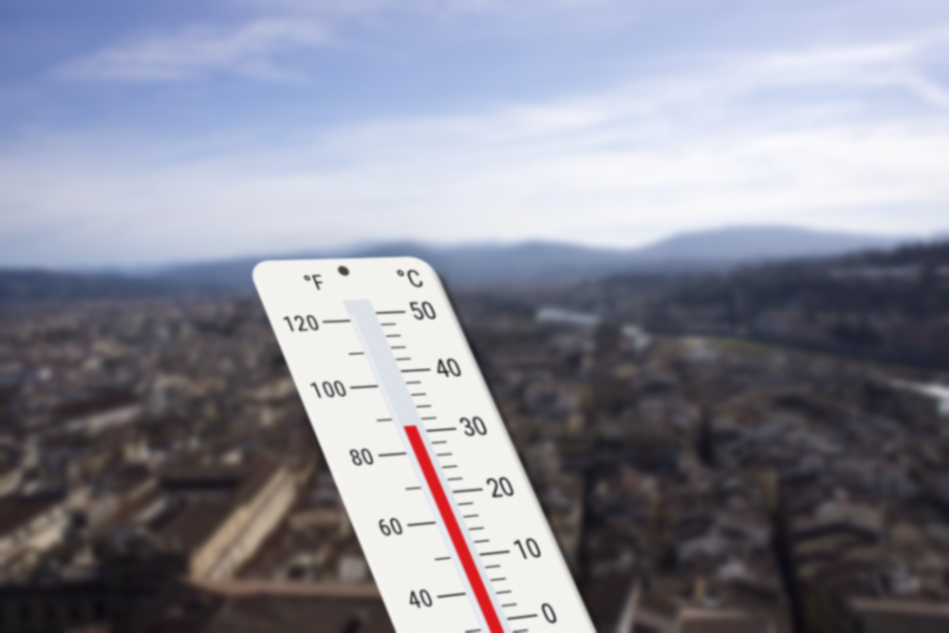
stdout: value=31 unit=°C
